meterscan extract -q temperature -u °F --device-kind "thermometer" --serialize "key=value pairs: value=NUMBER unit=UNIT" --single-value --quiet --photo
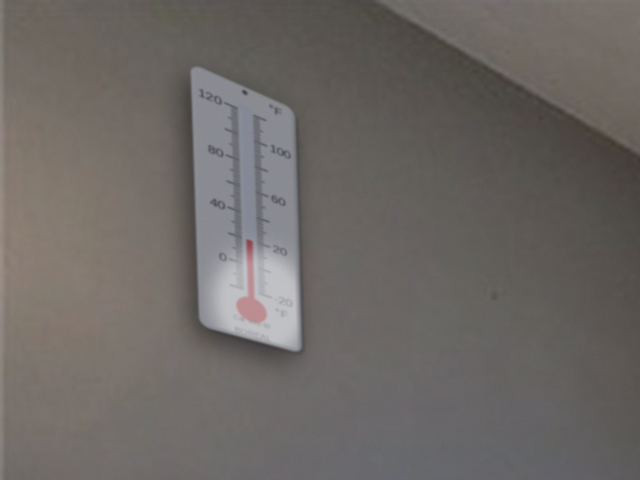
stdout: value=20 unit=°F
